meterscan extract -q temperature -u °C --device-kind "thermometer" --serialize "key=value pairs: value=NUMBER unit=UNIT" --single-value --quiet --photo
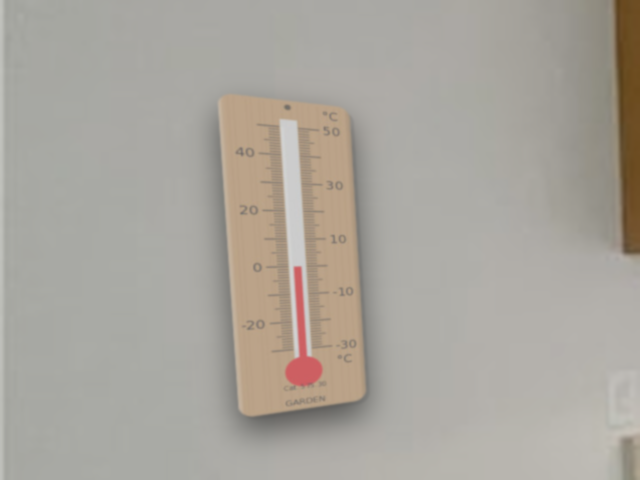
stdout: value=0 unit=°C
